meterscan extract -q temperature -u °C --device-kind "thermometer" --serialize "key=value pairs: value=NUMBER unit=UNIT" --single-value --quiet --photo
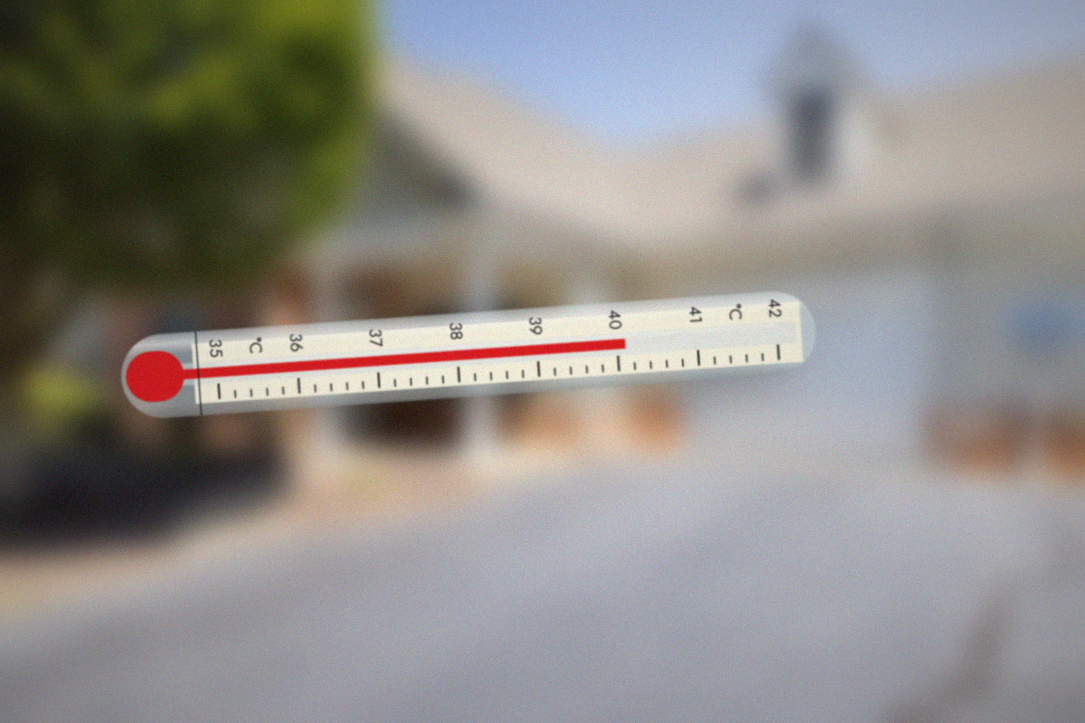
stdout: value=40.1 unit=°C
